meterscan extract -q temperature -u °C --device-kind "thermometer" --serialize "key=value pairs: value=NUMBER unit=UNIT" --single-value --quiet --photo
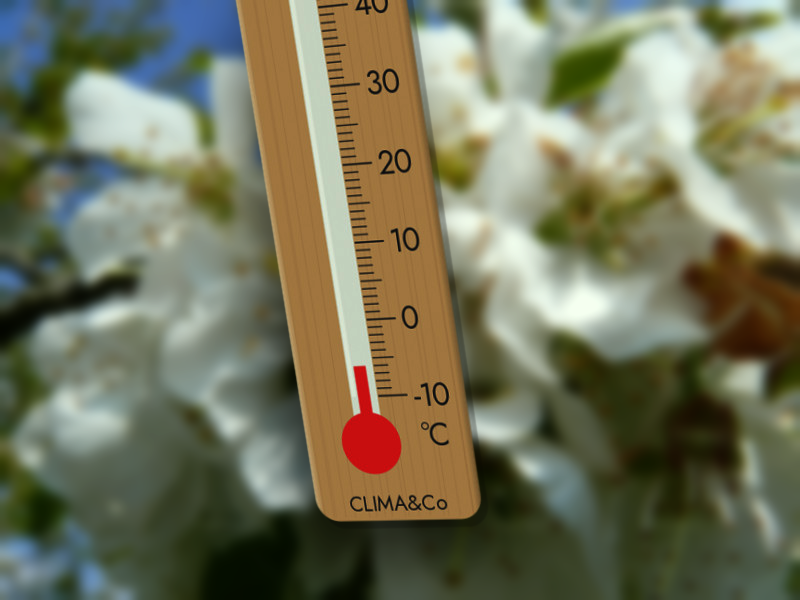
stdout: value=-6 unit=°C
